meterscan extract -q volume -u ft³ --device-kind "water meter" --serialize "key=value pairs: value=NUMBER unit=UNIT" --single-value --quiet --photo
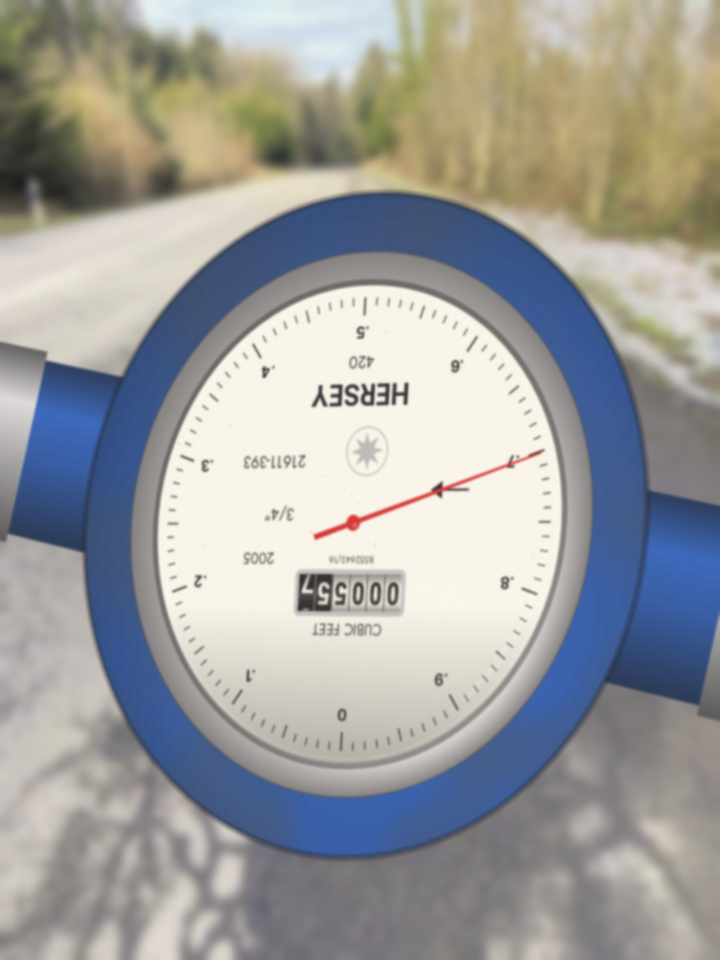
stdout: value=556.70 unit=ft³
